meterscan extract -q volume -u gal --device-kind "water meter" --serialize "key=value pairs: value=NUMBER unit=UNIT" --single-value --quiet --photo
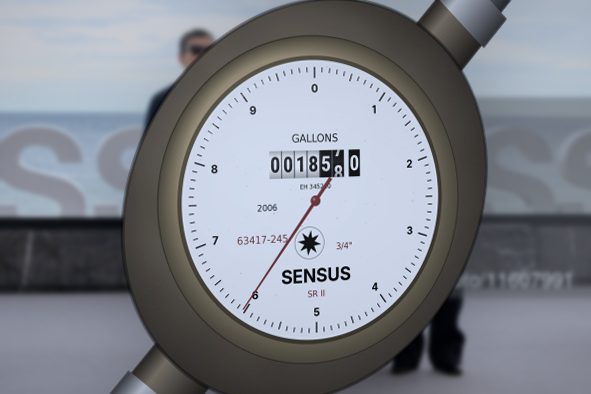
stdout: value=18576.0 unit=gal
